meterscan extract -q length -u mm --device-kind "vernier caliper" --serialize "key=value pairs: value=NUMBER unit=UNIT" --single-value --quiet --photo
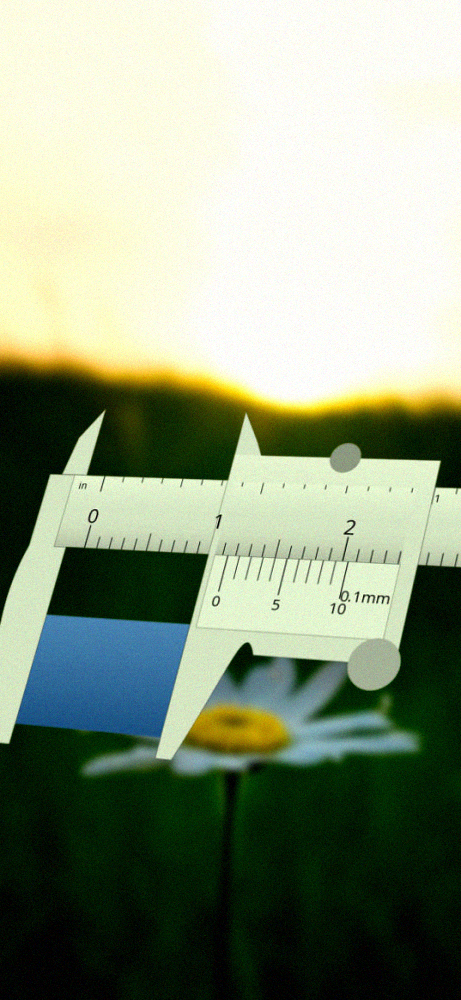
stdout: value=11.4 unit=mm
